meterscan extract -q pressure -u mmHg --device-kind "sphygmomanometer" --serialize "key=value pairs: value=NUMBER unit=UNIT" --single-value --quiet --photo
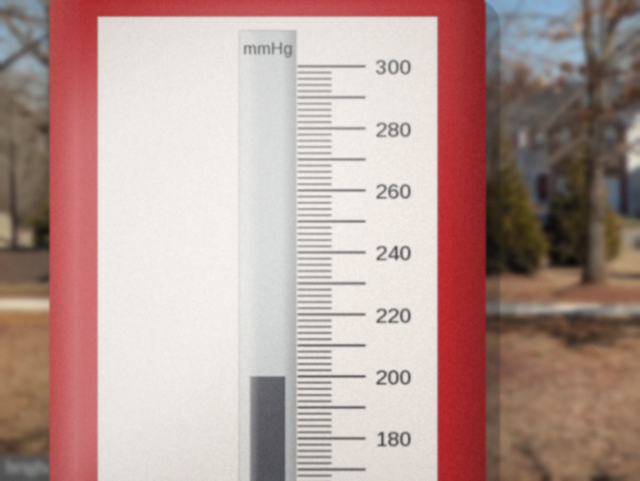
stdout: value=200 unit=mmHg
